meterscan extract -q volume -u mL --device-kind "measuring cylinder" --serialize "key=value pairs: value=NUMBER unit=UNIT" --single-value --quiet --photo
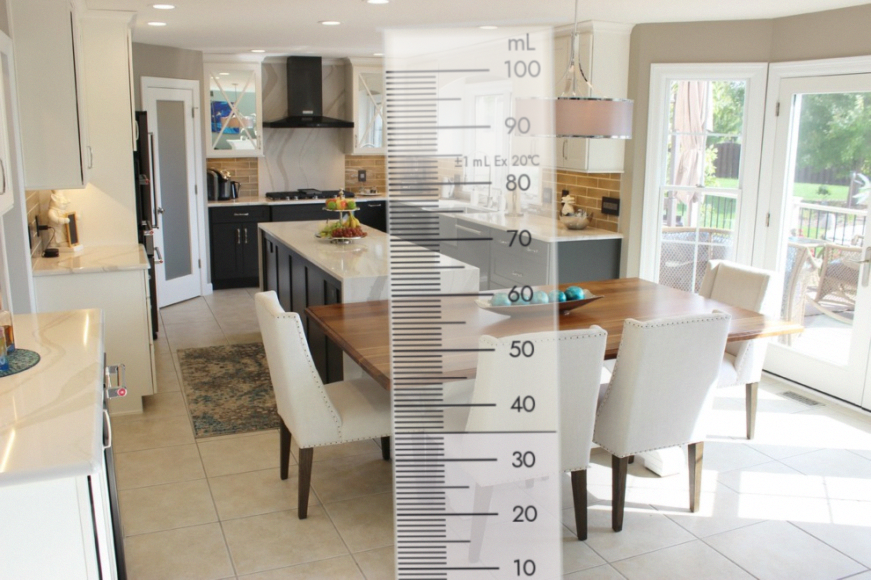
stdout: value=35 unit=mL
